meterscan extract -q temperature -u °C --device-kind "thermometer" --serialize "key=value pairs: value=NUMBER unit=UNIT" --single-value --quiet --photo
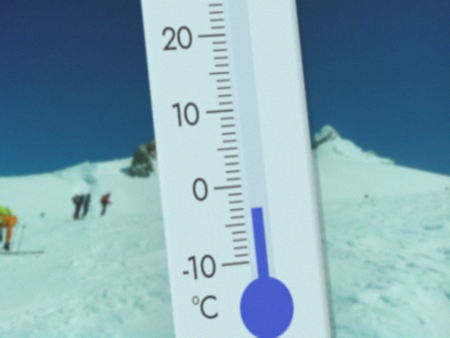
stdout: value=-3 unit=°C
